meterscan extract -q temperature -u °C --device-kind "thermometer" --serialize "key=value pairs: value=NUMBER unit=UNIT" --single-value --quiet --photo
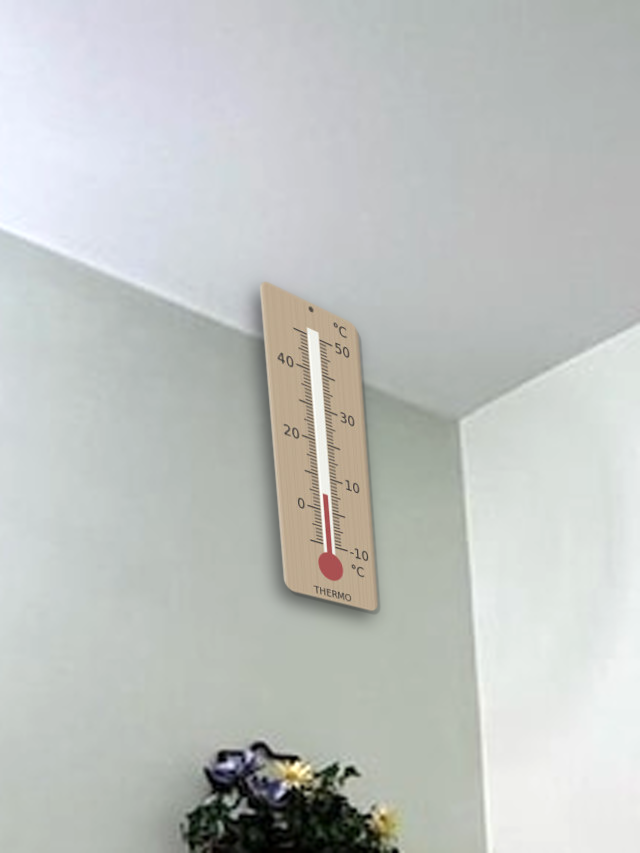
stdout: value=5 unit=°C
